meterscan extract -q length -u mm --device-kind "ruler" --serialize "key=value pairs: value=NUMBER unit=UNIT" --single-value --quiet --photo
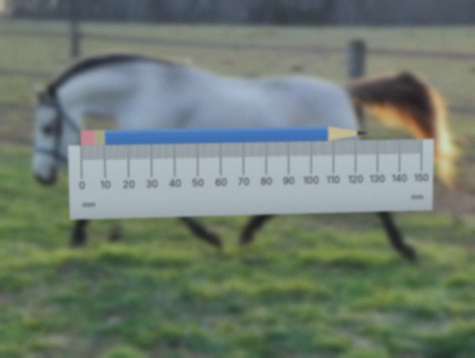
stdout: value=125 unit=mm
